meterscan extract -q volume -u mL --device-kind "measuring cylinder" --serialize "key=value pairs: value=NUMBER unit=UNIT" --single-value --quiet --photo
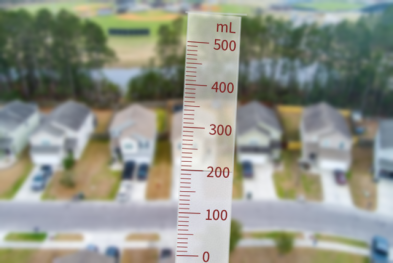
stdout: value=200 unit=mL
